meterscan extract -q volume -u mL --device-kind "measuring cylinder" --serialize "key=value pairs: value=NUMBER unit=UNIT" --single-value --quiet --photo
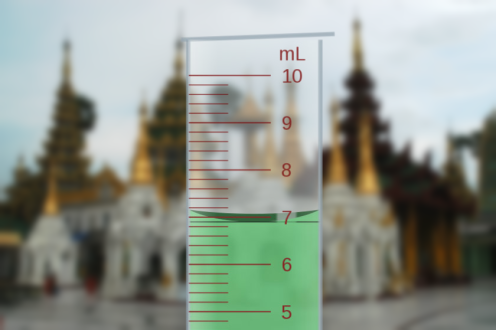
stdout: value=6.9 unit=mL
